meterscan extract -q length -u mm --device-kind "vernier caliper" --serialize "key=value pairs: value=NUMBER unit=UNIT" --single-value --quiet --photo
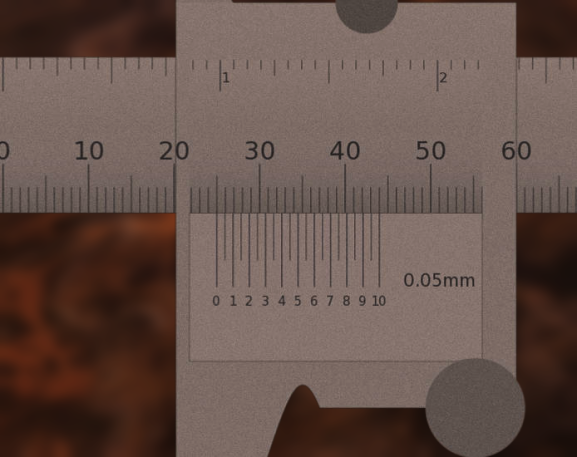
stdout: value=25.0 unit=mm
